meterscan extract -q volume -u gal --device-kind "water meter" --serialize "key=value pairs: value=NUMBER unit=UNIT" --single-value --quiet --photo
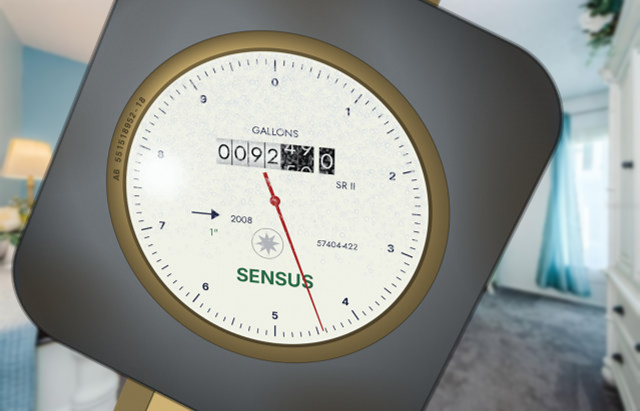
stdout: value=92494.4 unit=gal
